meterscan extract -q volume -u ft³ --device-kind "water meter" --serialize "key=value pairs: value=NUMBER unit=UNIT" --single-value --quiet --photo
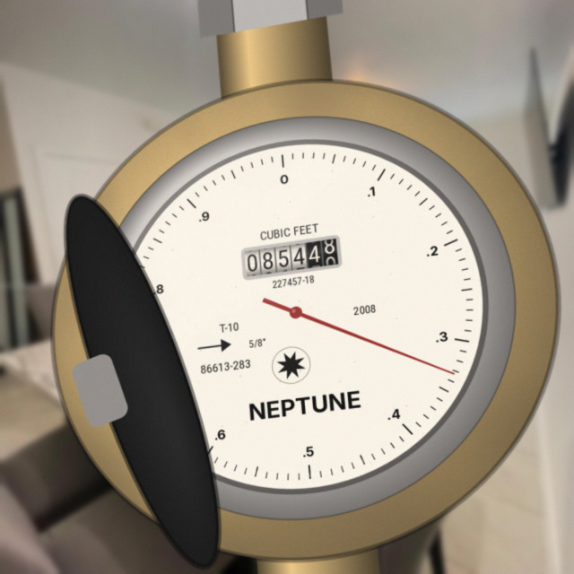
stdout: value=85448.33 unit=ft³
